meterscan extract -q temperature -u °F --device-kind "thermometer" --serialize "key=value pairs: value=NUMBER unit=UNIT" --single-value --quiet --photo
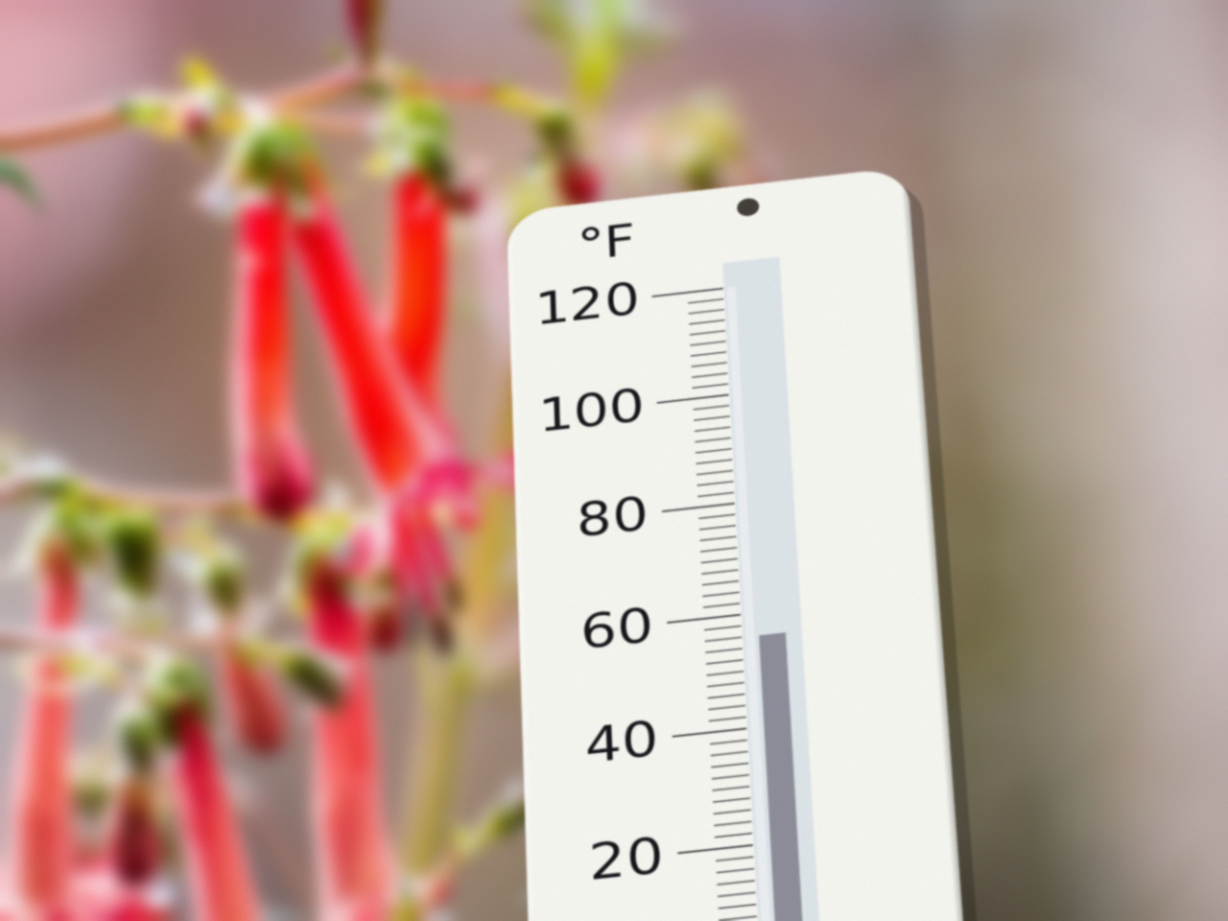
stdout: value=56 unit=°F
